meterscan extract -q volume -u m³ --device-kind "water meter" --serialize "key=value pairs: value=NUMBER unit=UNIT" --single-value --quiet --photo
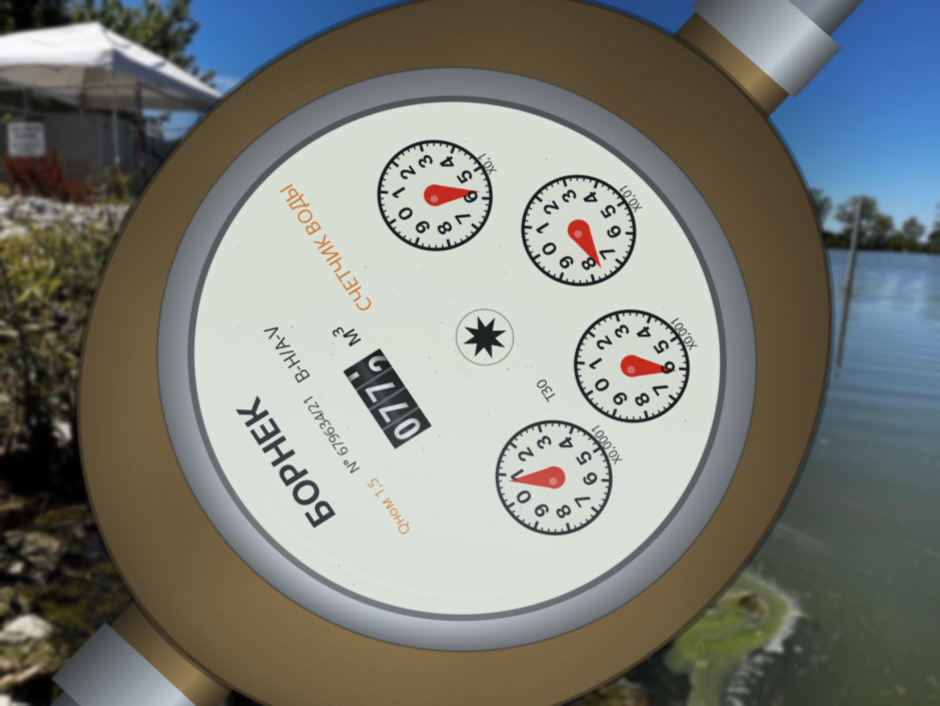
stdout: value=771.5760 unit=m³
